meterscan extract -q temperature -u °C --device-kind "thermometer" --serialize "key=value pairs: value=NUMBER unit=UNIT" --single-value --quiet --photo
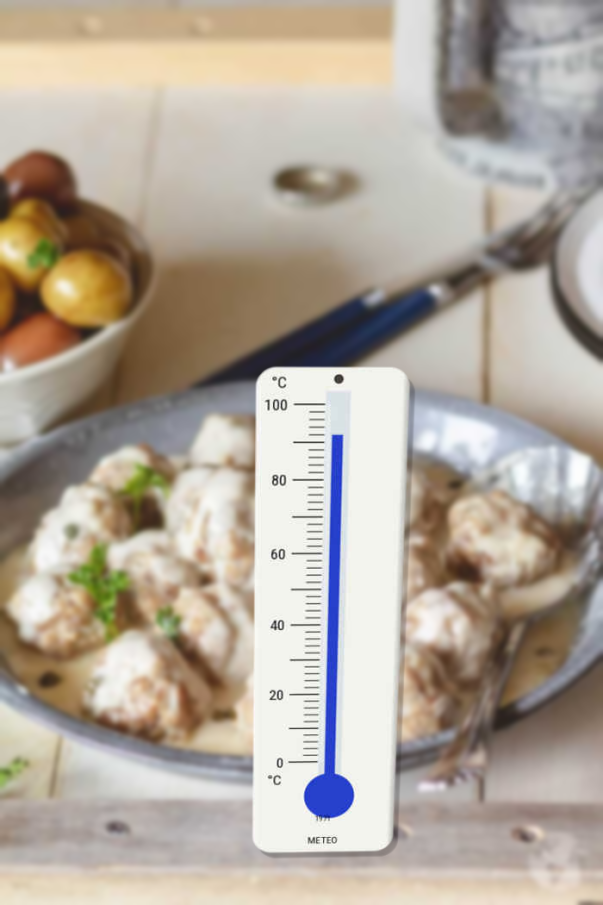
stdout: value=92 unit=°C
